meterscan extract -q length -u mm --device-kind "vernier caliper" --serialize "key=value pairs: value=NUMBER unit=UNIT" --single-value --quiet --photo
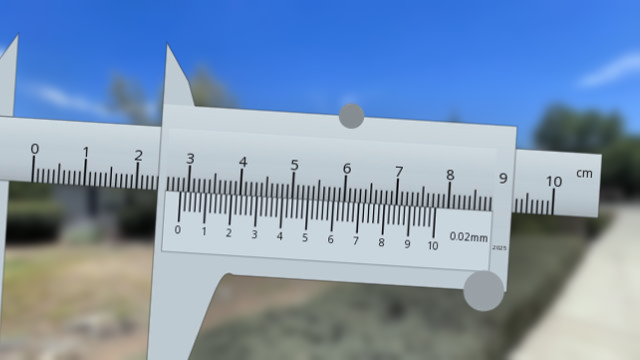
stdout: value=28.5 unit=mm
